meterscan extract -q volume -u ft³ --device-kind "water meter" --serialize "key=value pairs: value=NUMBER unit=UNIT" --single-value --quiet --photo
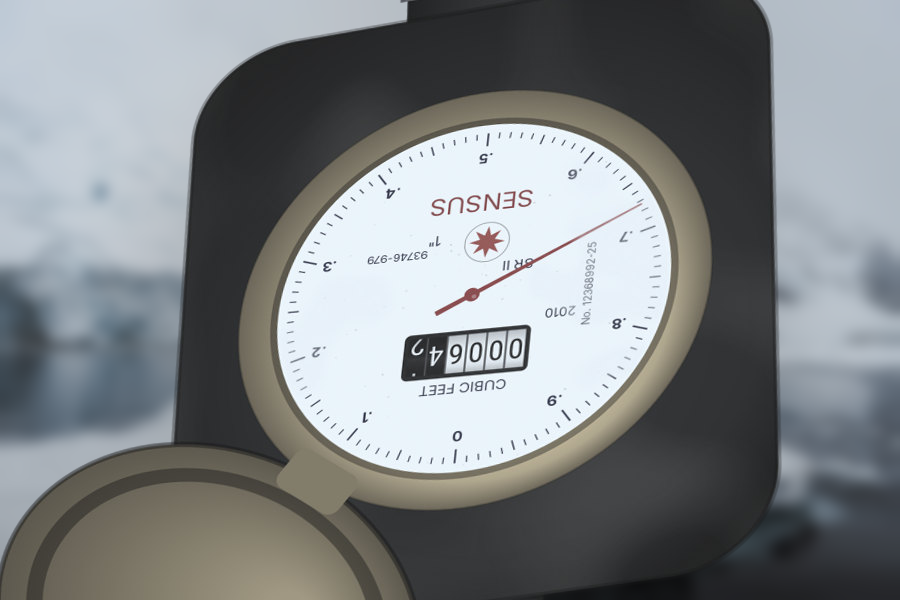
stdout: value=641.67 unit=ft³
